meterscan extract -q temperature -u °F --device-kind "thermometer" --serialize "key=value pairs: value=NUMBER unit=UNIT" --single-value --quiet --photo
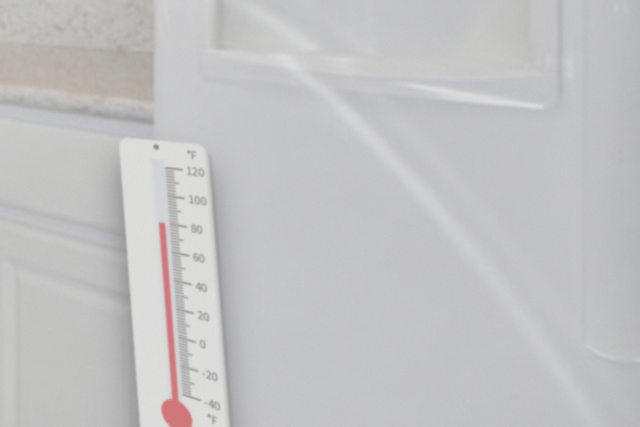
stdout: value=80 unit=°F
